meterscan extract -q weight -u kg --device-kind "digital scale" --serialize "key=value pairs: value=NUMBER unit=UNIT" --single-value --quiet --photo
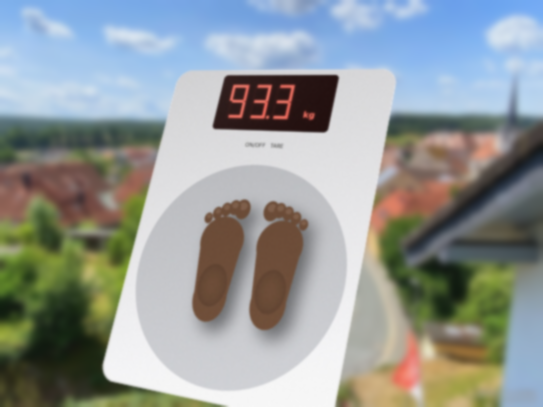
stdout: value=93.3 unit=kg
